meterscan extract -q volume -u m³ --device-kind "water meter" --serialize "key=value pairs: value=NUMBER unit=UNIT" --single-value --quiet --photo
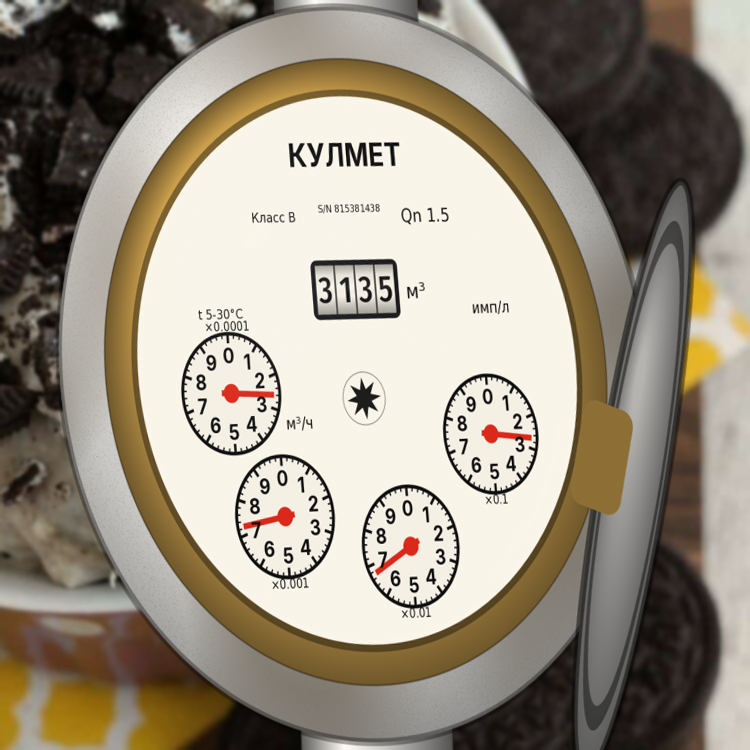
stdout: value=3135.2672 unit=m³
